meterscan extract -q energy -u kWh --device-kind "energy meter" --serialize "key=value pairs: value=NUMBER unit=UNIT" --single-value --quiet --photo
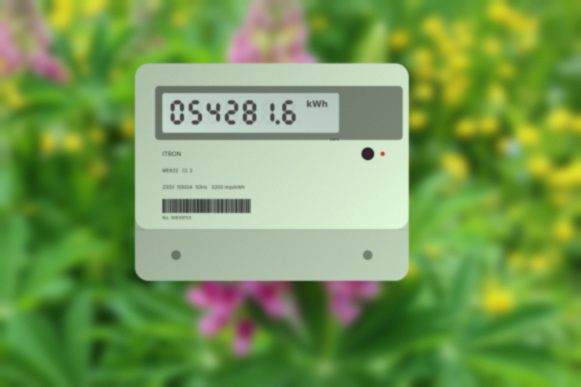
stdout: value=54281.6 unit=kWh
